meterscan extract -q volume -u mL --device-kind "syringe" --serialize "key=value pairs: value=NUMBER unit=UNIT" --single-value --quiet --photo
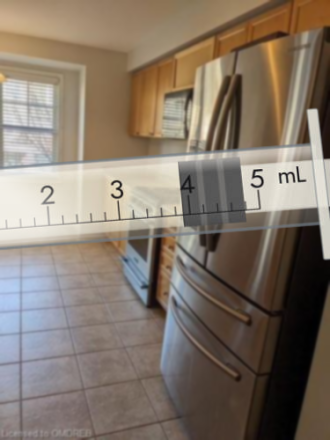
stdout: value=3.9 unit=mL
